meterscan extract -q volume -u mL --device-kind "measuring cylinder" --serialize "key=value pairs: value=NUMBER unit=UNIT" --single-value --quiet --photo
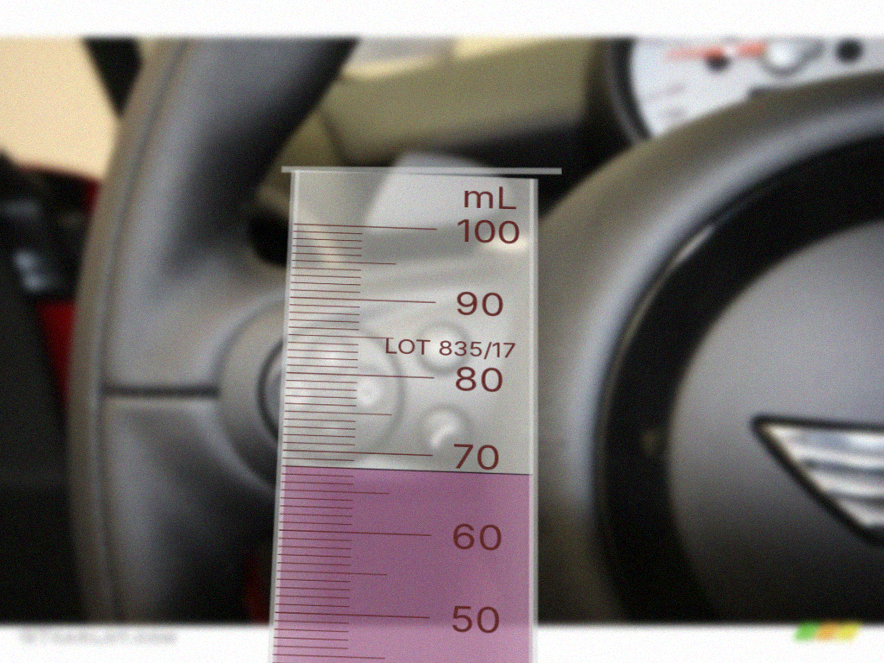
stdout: value=68 unit=mL
